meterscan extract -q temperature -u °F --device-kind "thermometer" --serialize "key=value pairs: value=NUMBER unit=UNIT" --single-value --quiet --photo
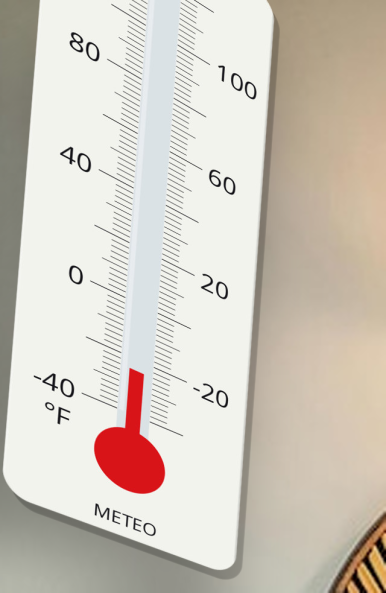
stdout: value=-24 unit=°F
